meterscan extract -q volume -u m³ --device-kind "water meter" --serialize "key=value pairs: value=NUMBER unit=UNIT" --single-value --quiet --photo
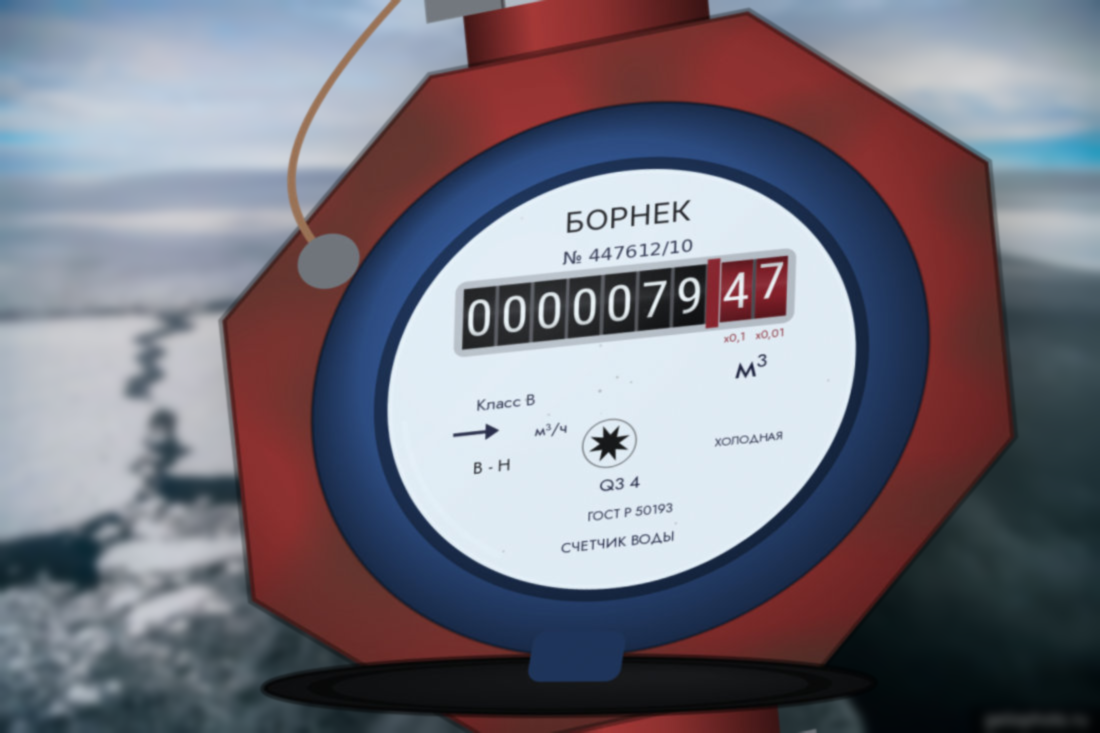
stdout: value=79.47 unit=m³
